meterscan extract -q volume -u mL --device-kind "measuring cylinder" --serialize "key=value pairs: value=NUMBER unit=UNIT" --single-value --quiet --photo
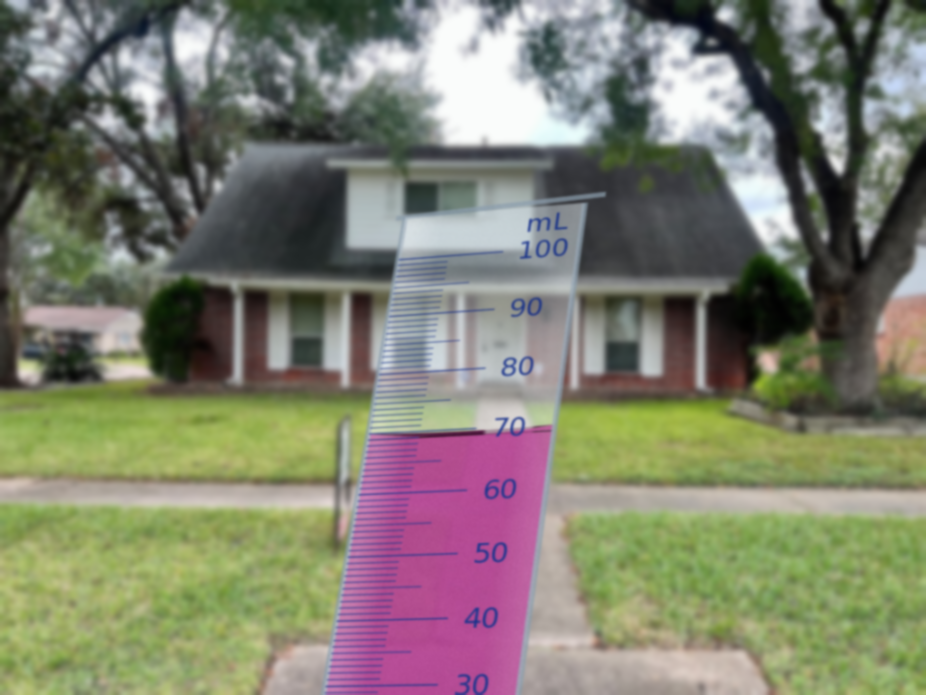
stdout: value=69 unit=mL
